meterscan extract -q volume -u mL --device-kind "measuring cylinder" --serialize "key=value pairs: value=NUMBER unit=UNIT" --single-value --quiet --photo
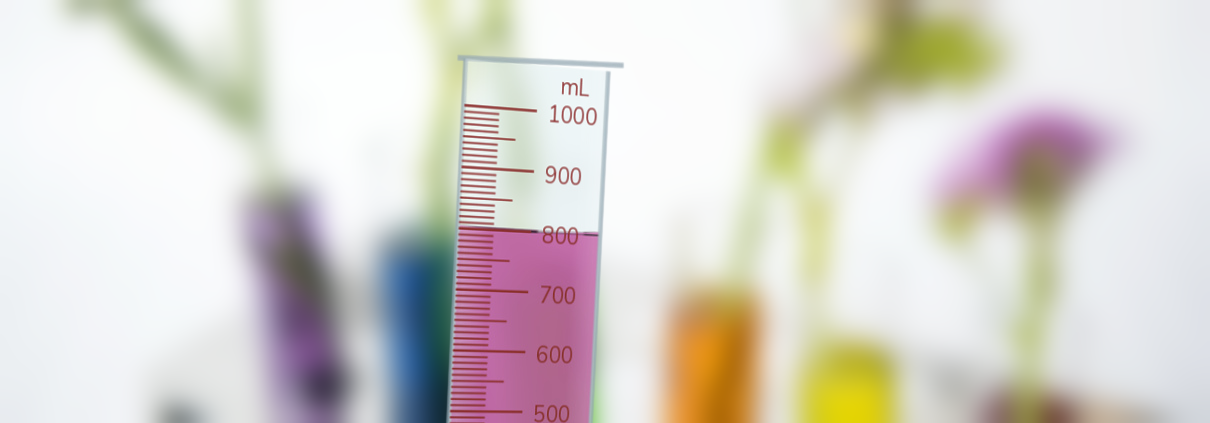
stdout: value=800 unit=mL
